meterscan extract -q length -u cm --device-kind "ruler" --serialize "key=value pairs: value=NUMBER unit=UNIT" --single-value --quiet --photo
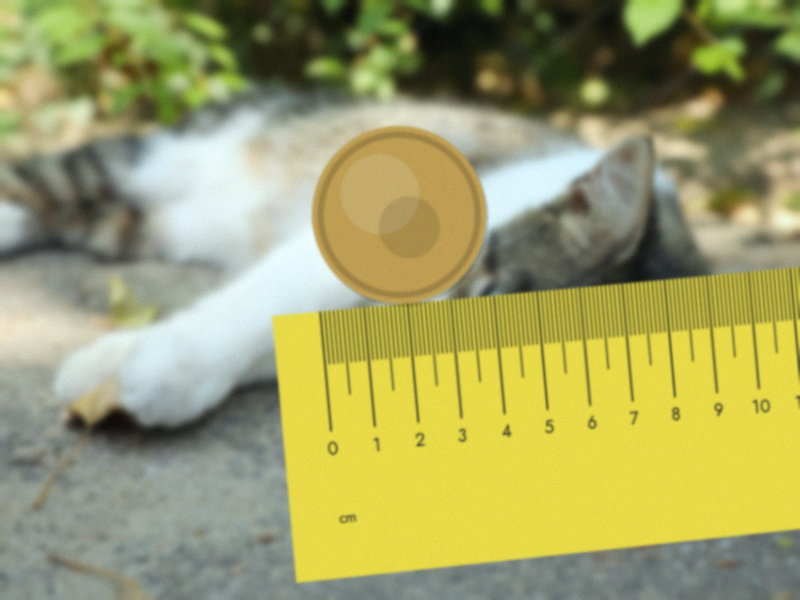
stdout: value=4 unit=cm
